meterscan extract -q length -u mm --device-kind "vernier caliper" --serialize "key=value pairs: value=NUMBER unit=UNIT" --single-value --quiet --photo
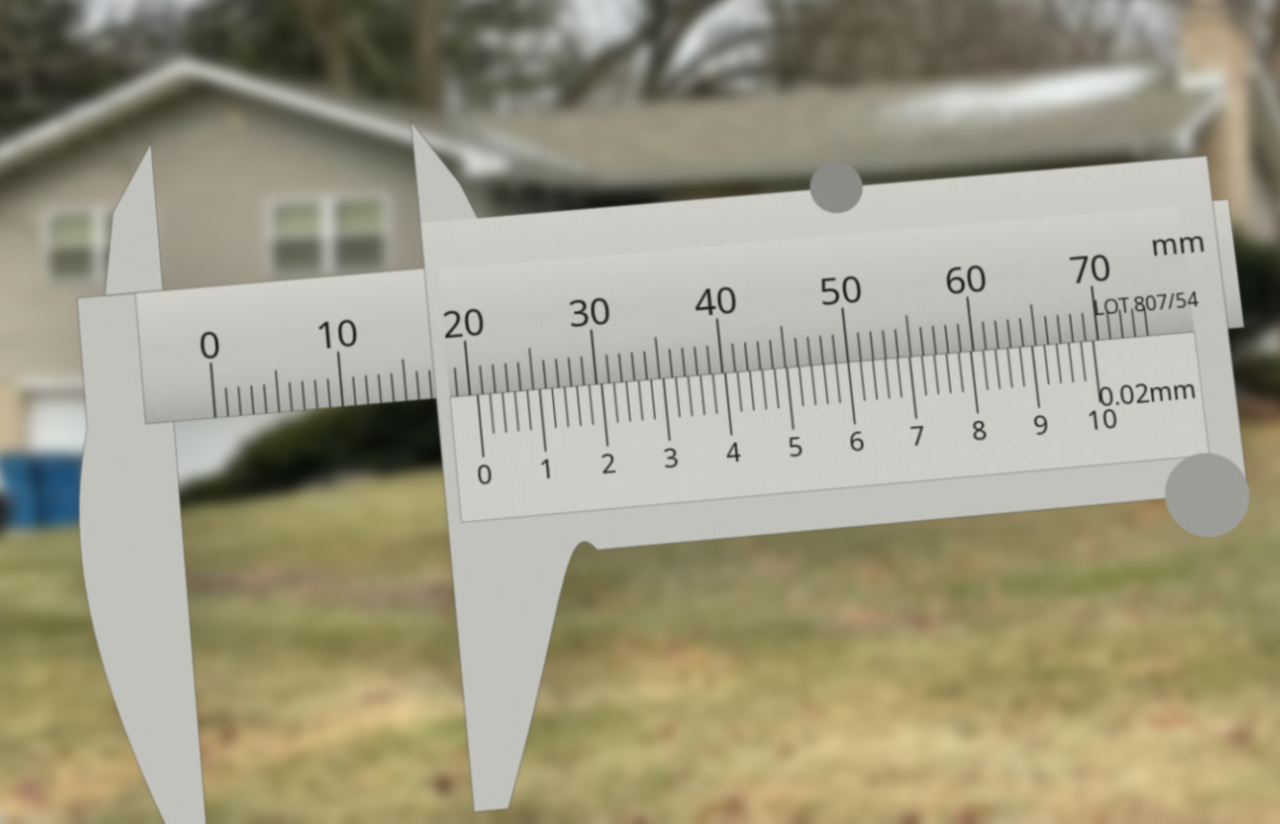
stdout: value=20.6 unit=mm
